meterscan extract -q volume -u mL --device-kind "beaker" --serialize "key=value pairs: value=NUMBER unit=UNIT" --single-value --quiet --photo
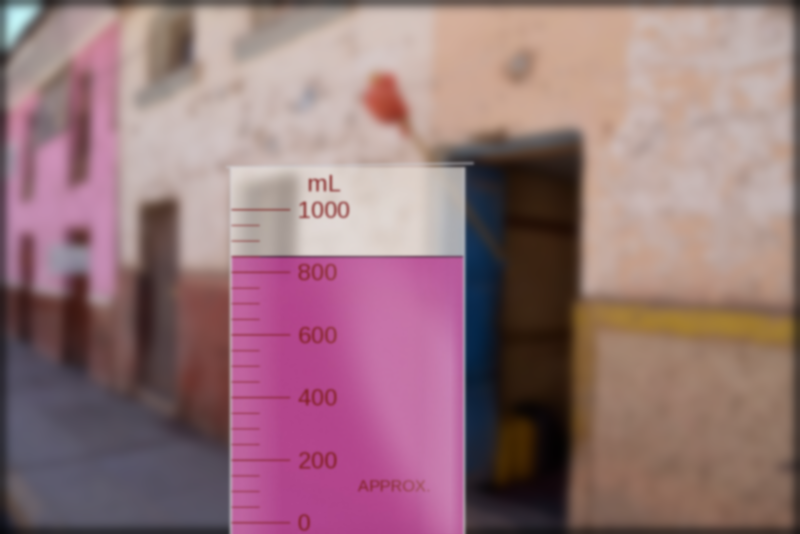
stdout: value=850 unit=mL
